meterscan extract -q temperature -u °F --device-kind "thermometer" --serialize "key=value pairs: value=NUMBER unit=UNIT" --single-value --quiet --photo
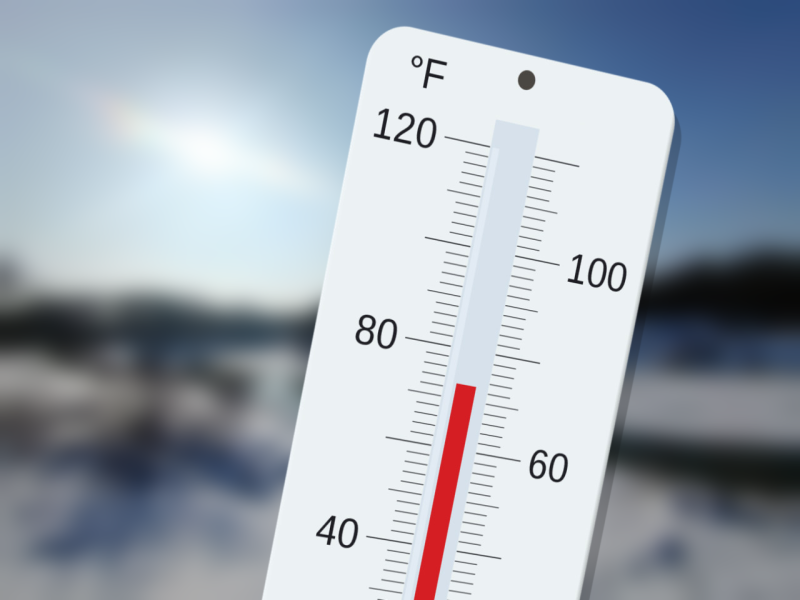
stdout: value=73 unit=°F
